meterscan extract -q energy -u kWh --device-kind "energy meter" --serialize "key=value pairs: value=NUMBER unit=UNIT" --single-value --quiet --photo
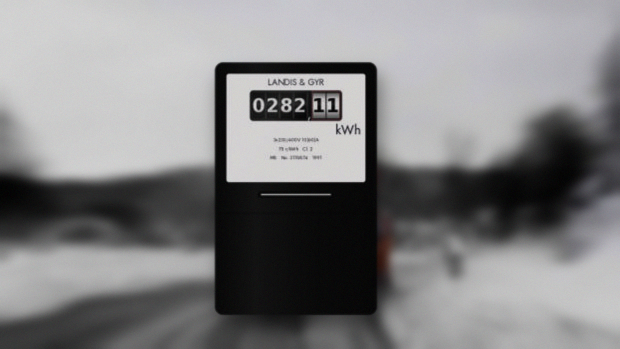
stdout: value=282.11 unit=kWh
